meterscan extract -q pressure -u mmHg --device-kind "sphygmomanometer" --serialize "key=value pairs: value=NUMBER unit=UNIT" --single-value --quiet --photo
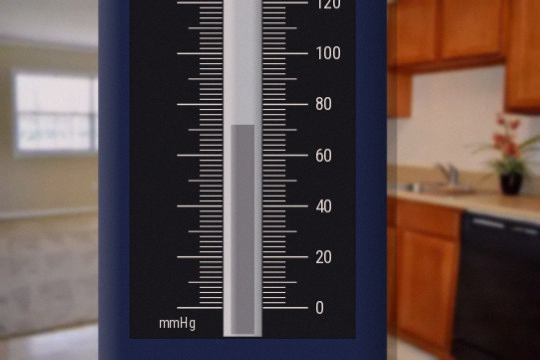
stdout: value=72 unit=mmHg
